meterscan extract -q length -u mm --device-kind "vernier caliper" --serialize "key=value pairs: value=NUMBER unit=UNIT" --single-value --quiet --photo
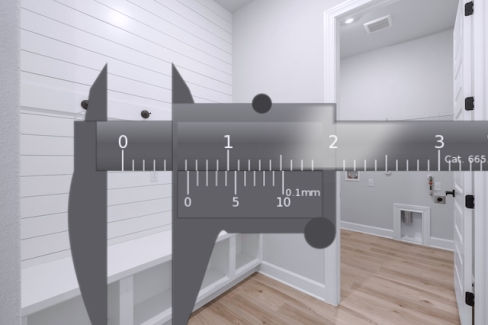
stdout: value=6.2 unit=mm
